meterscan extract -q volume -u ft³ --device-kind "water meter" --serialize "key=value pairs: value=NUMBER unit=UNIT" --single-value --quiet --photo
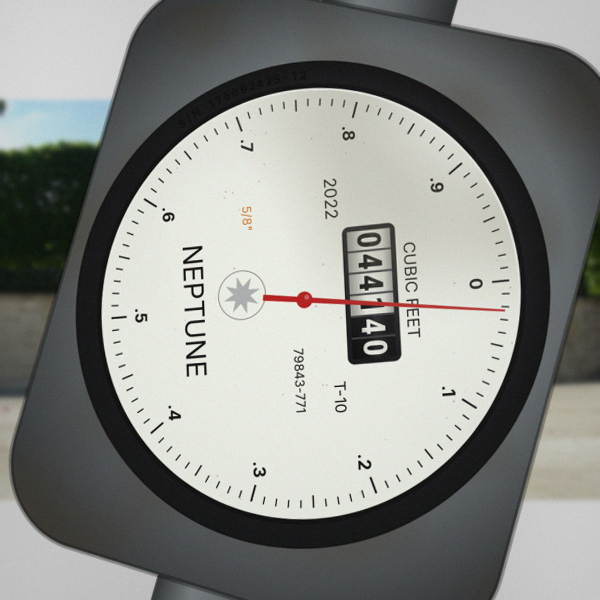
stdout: value=44140.02 unit=ft³
